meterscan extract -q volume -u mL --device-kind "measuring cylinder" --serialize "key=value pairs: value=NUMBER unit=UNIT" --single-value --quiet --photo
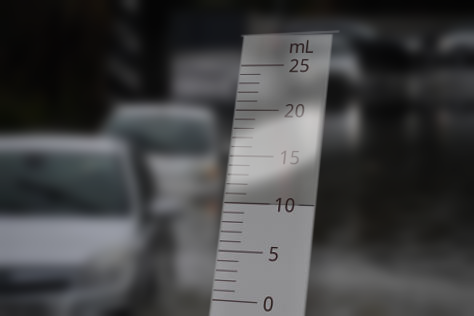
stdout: value=10 unit=mL
